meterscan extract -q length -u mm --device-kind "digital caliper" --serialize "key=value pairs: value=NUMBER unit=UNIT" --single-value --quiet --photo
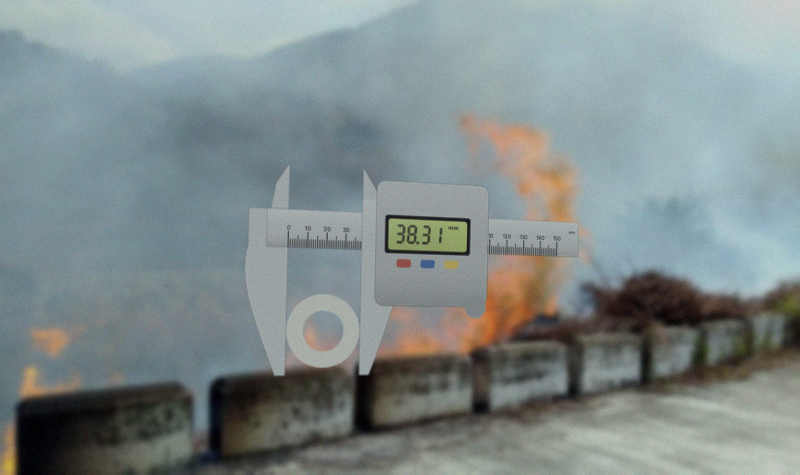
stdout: value=38.31 unit=mm
